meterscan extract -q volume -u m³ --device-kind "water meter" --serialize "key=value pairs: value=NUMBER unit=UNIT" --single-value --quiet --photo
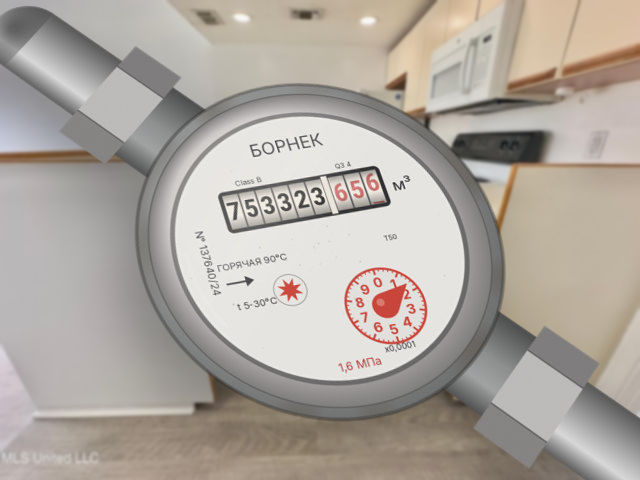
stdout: value=753323.6561 unit=m³
